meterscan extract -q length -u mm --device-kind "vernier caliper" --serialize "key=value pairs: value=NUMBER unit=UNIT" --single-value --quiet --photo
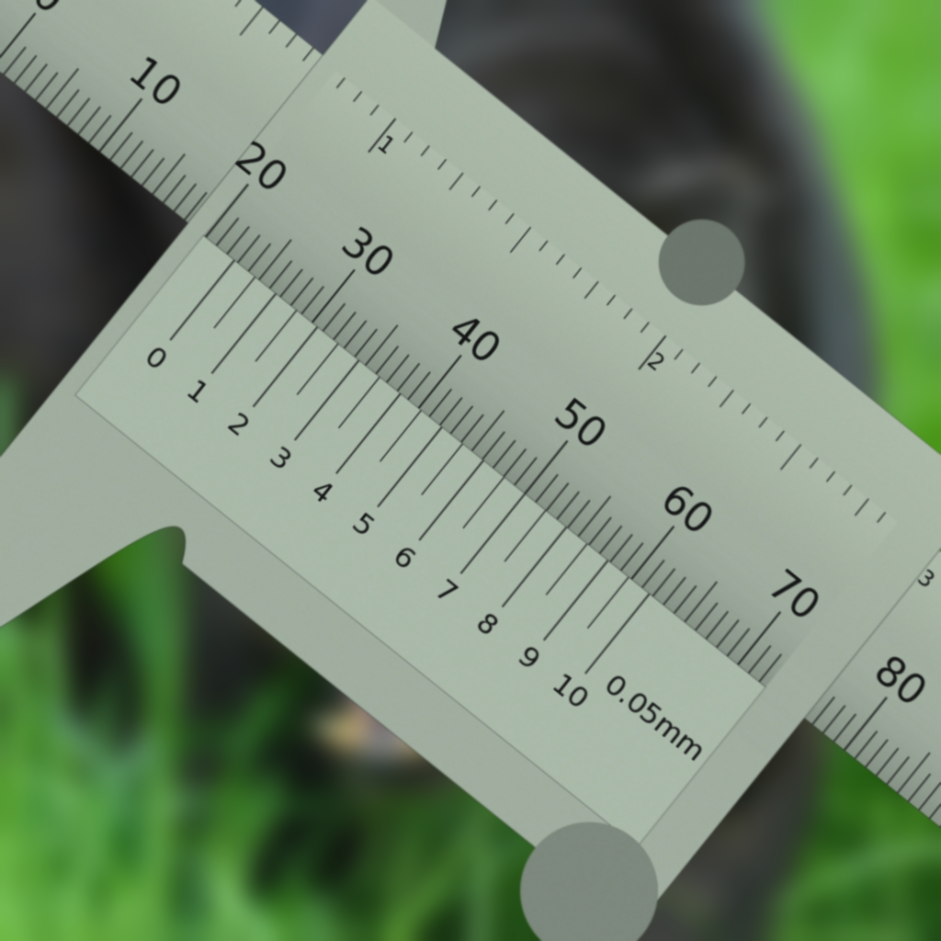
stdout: value=22.7 unit=mm
